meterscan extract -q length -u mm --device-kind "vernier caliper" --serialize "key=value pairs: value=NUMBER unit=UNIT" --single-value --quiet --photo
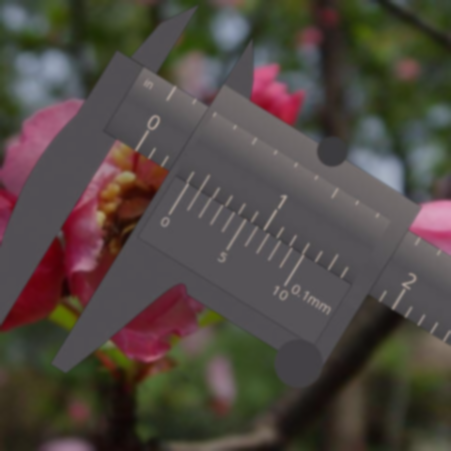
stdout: value=4.1 unit=mm
